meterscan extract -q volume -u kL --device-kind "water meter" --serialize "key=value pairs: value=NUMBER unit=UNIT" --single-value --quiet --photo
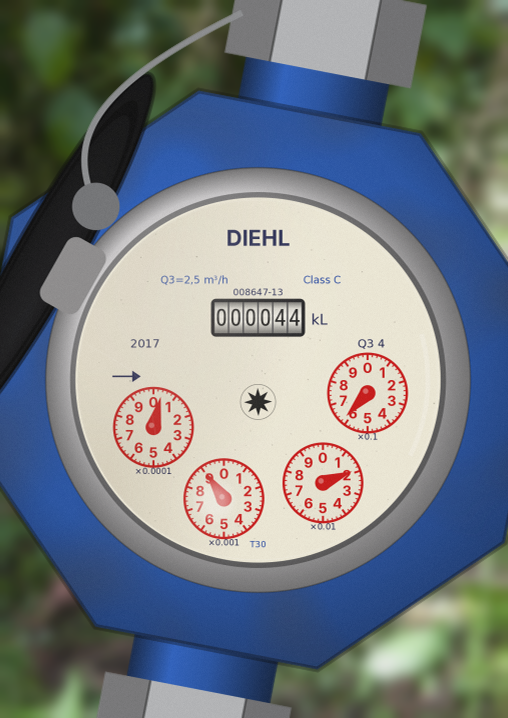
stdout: value=44.6190 unit=kL
